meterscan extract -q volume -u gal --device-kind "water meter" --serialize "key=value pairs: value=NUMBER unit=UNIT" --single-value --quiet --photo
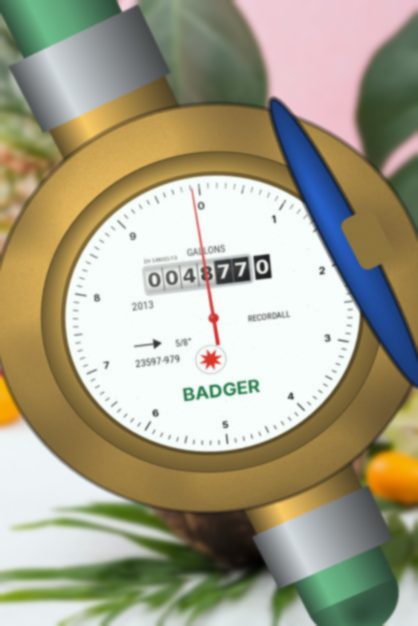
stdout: value=48769.9 unit=gal
